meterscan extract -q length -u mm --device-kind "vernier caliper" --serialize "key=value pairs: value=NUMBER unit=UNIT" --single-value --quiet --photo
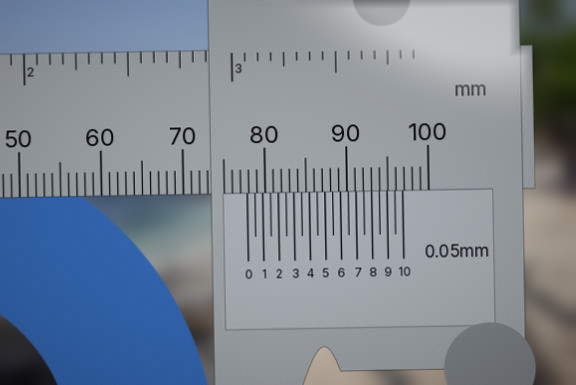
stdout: value=77.8 unit=mm
